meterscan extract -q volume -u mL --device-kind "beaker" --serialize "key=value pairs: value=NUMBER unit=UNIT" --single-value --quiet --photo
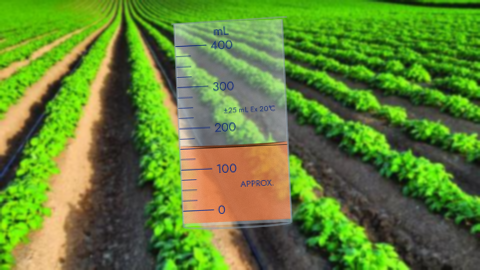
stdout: value=150 unit=mL
